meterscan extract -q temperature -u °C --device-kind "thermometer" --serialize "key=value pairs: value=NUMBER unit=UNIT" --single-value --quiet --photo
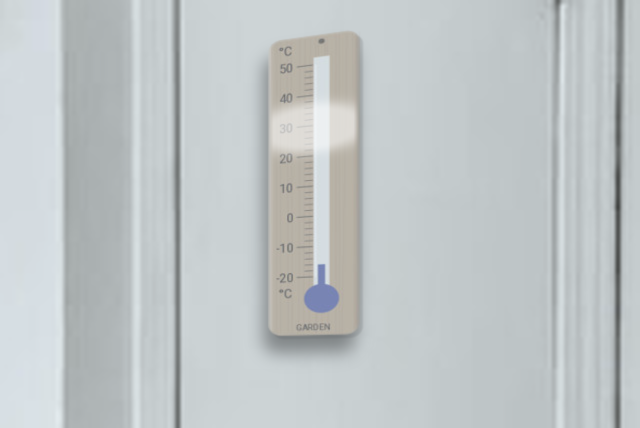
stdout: value=-16 unit=°C
